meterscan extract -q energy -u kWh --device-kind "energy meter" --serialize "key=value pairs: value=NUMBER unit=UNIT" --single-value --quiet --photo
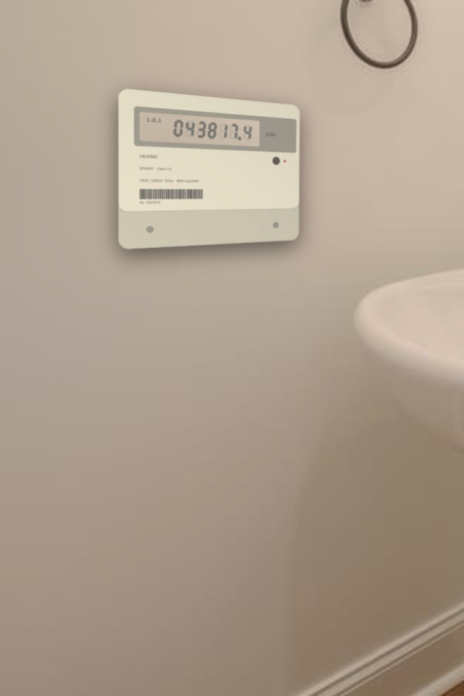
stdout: value=43817.4 unit=kWh
